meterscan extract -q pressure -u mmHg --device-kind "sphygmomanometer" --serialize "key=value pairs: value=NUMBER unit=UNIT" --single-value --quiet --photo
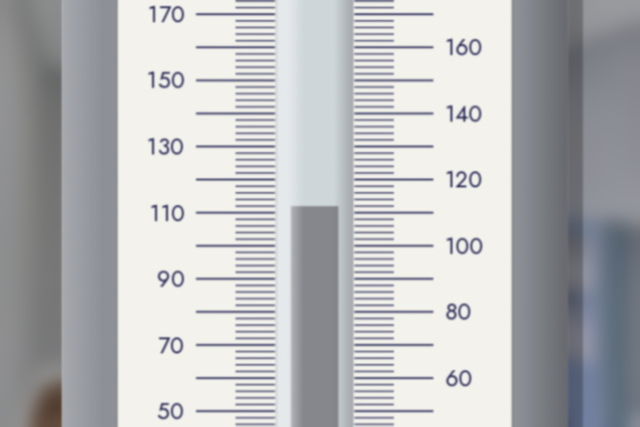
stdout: value=112 unit=mmHg
